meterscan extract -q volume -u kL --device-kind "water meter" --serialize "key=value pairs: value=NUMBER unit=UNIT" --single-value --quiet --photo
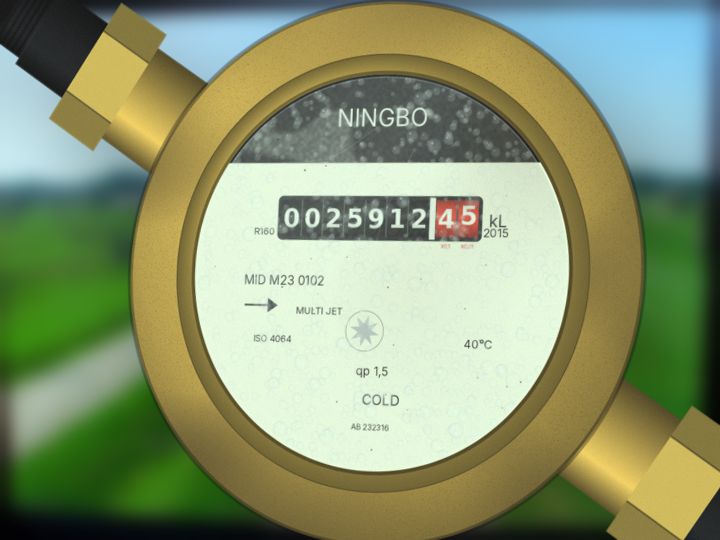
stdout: value=25912.45 unit=kL
